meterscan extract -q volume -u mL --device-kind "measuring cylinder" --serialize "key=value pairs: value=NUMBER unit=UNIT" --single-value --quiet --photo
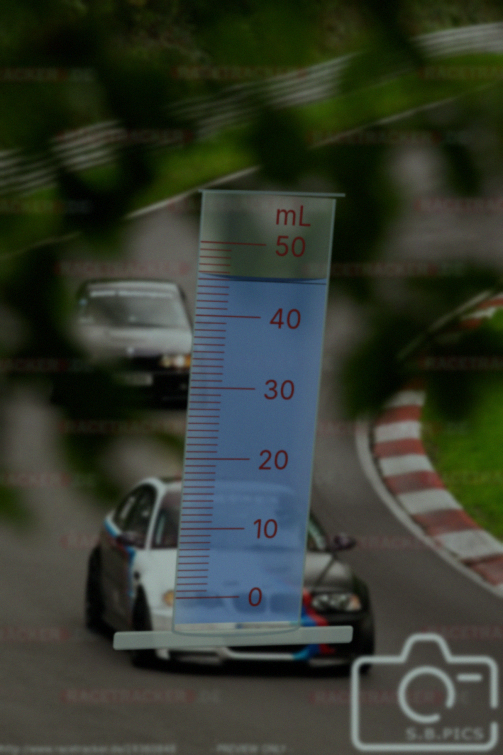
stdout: value=45 unit=mL
